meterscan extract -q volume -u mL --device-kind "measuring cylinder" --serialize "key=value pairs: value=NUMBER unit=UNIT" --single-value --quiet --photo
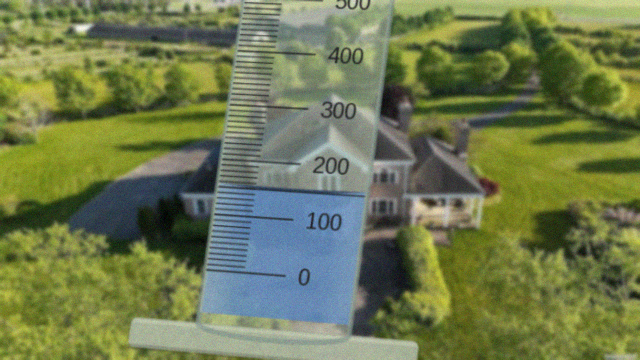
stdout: value=150 unit=mL
